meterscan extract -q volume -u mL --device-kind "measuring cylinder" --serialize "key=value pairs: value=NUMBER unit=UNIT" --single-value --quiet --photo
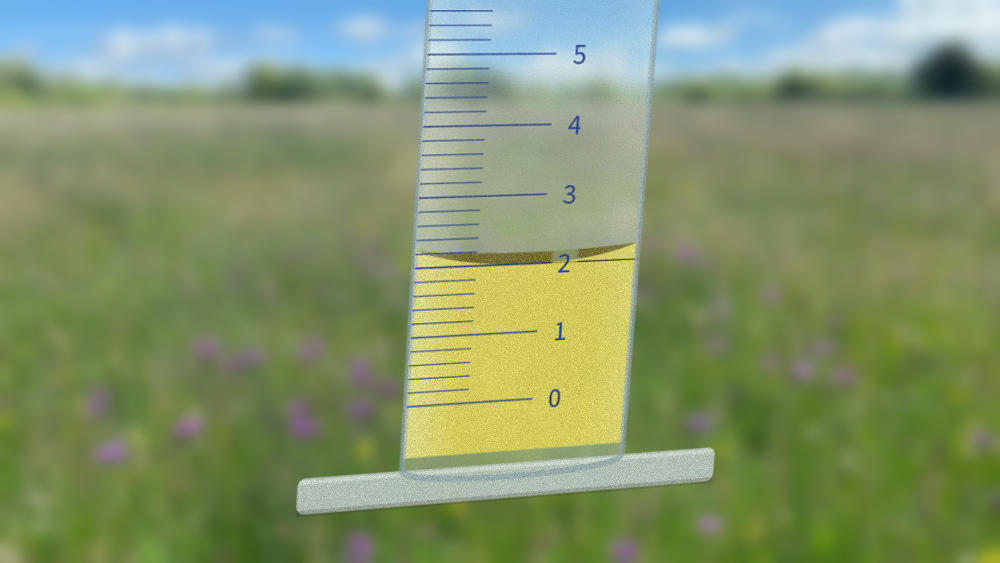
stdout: value=2 unit=mL
